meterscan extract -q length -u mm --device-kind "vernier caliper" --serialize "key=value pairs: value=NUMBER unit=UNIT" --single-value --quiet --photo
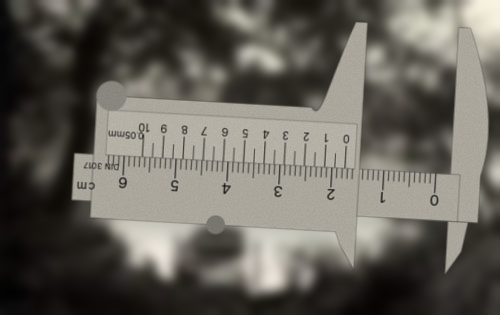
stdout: value=17.5 unit=mm
